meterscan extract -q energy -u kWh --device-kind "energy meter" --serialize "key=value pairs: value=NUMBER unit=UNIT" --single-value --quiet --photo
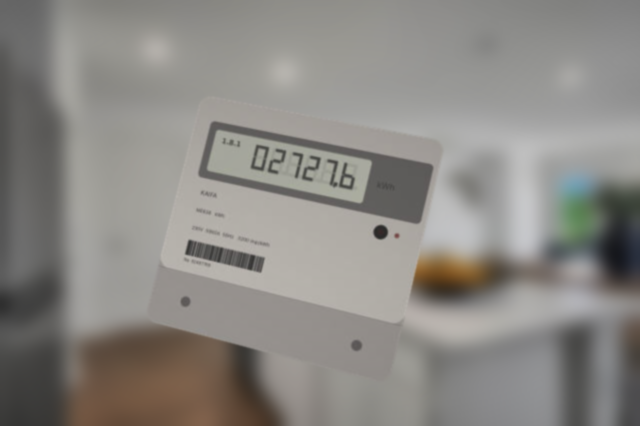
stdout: value=2727.6 unit=kWh
